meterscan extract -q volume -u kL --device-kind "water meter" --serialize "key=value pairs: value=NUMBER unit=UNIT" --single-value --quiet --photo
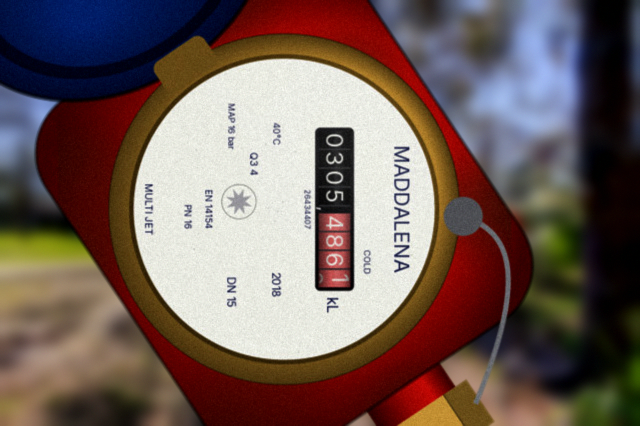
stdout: value=305.4861 unit=kL
